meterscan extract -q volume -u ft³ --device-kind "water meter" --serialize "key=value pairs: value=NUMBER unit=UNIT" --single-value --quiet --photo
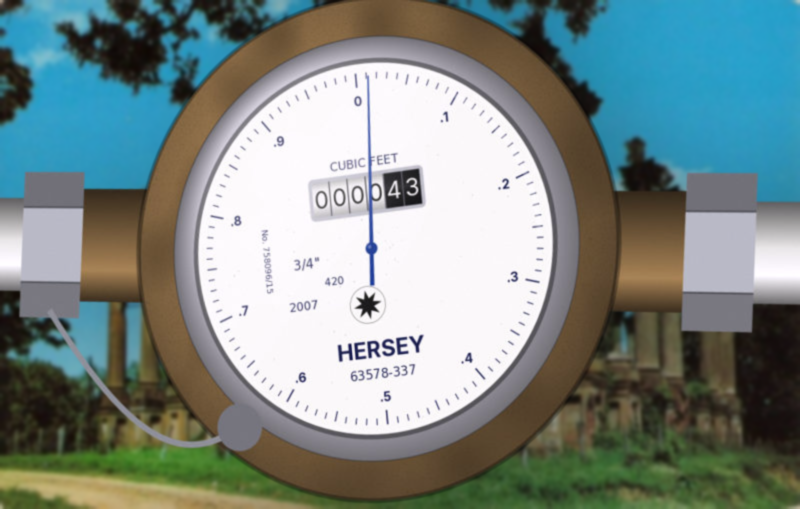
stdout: value=43.01 unit=ft³
